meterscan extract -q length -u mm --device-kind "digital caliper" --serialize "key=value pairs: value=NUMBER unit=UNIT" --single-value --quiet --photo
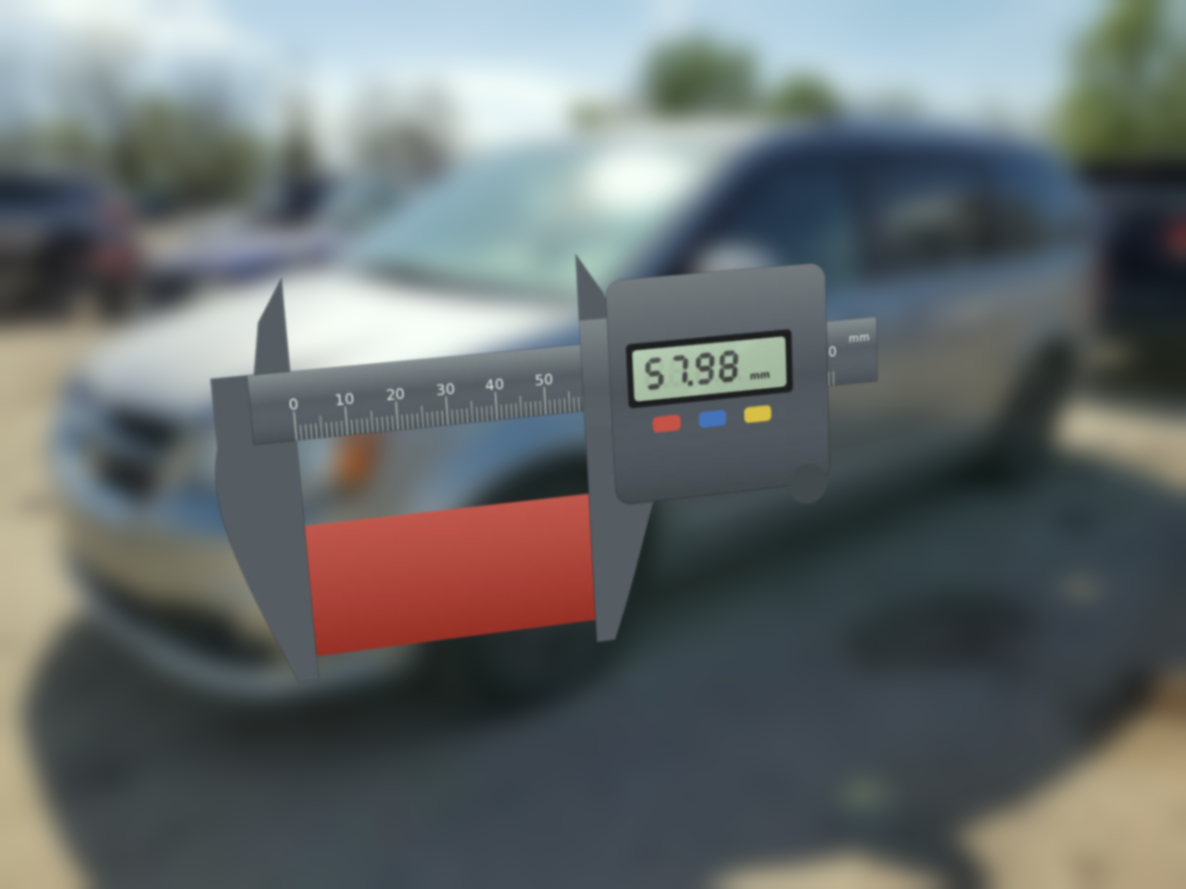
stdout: value=57.98 unit=mm
